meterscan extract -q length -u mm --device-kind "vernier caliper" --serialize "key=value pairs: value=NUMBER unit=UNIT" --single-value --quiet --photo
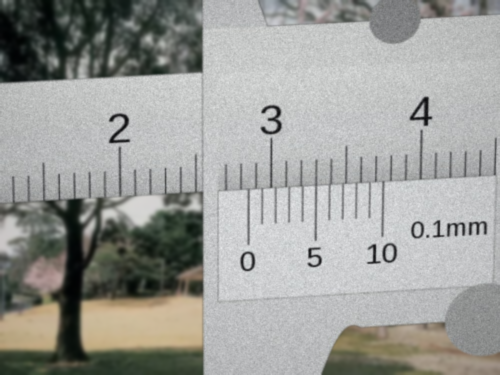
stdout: value=28.5 unit=mm
